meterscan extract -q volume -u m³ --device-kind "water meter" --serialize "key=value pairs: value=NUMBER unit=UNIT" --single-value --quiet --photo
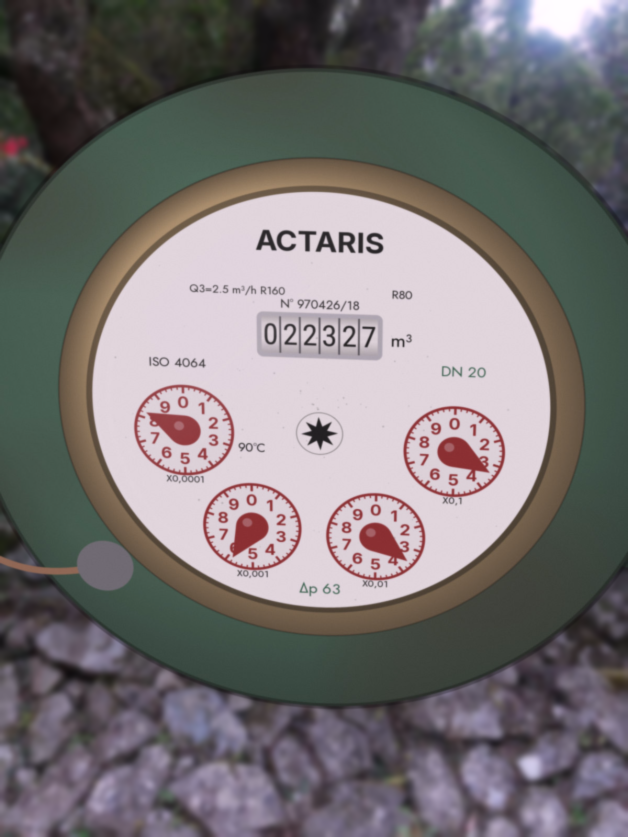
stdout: value=22327.3358 unit=m³
